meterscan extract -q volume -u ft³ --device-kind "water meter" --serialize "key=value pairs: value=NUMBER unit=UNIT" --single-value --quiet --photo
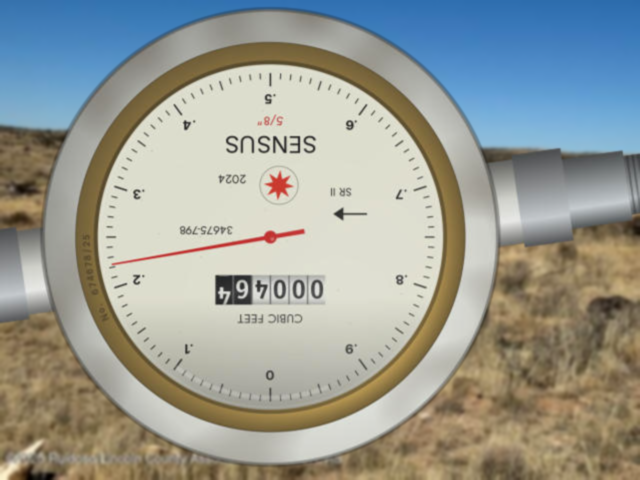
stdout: value=464.22 unit=ft³
